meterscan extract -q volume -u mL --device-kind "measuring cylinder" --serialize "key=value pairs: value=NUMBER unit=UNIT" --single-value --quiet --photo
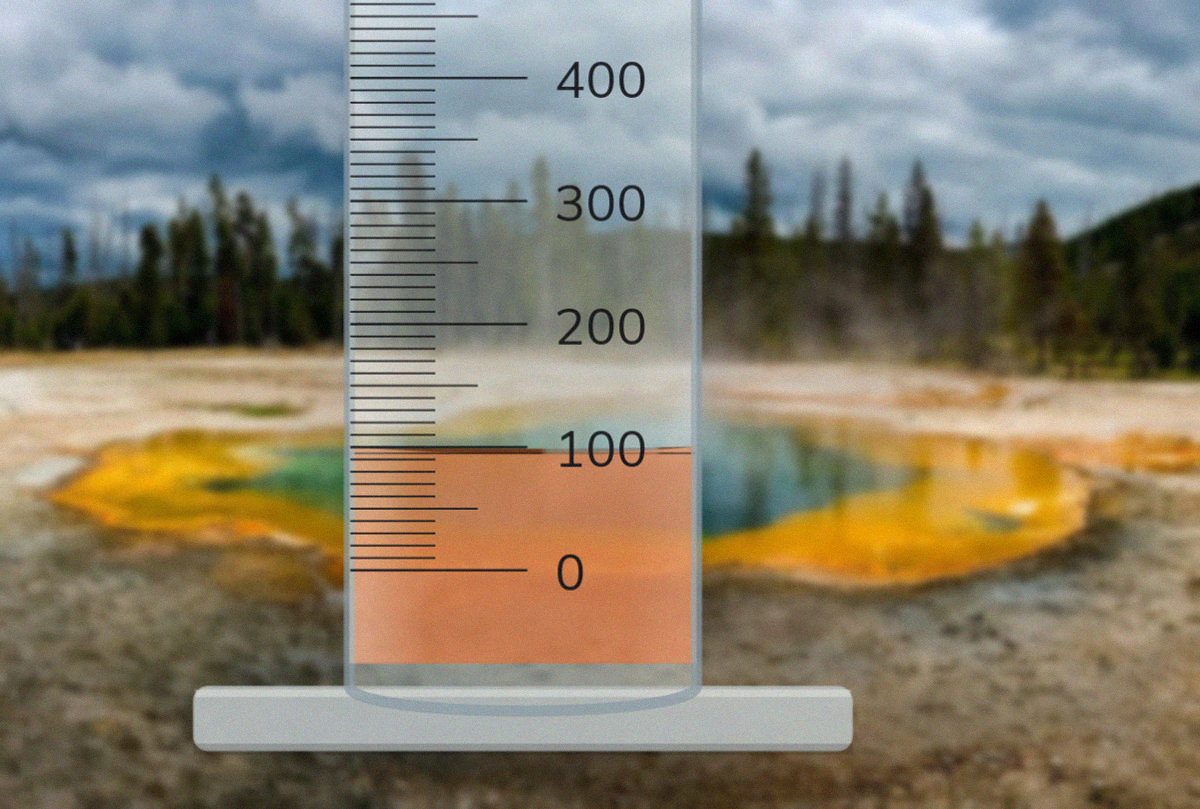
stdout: value=95 unit=mL
